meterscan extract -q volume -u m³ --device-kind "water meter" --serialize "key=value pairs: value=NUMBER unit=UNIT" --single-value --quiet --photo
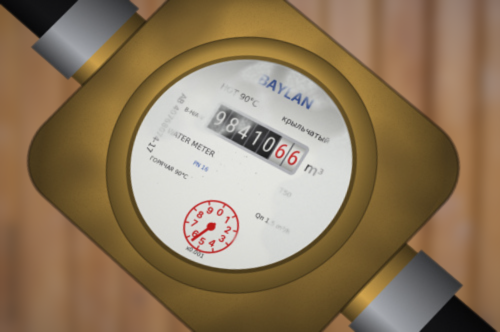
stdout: value=98410.665 unit=m³
